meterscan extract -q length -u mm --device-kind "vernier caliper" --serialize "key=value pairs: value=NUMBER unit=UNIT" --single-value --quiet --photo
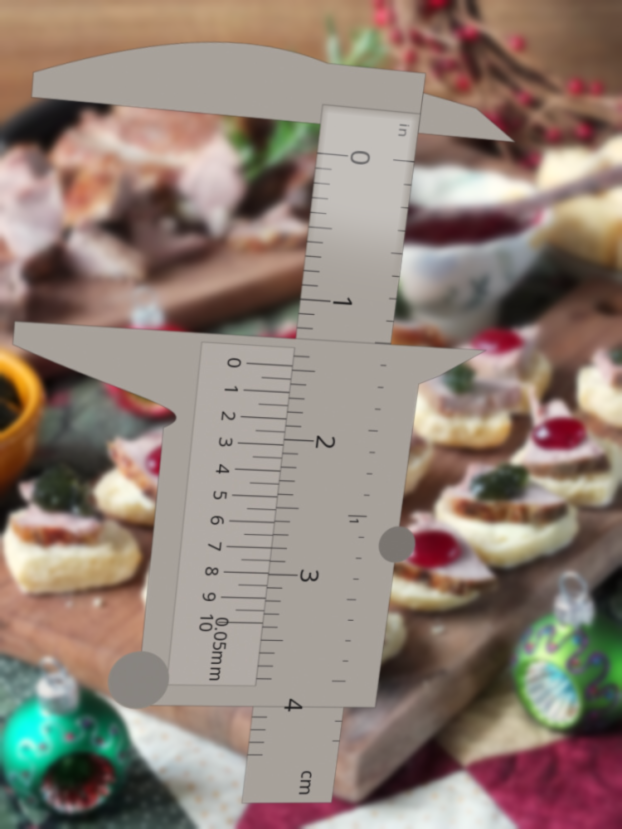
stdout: value=14.7 unit=mm
